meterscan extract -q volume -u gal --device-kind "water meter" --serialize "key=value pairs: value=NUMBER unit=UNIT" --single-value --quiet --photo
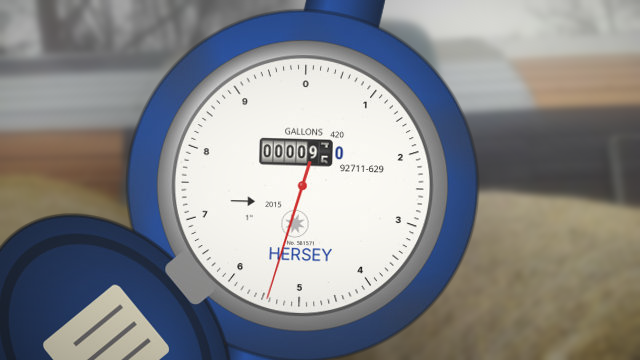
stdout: value=945.4 unit=gal
